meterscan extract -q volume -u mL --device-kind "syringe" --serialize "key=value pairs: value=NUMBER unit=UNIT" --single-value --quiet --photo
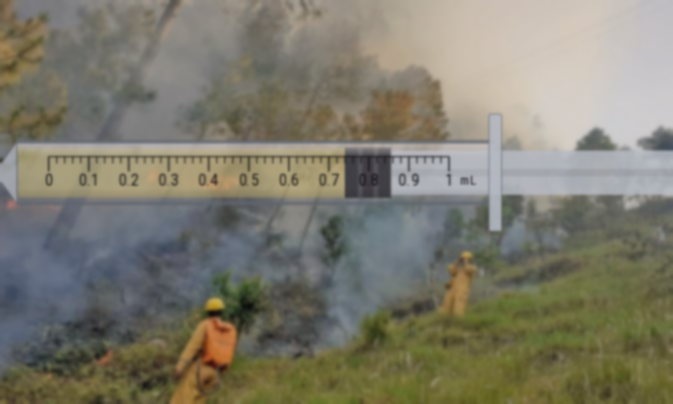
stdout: value=0.74 unit=mL
